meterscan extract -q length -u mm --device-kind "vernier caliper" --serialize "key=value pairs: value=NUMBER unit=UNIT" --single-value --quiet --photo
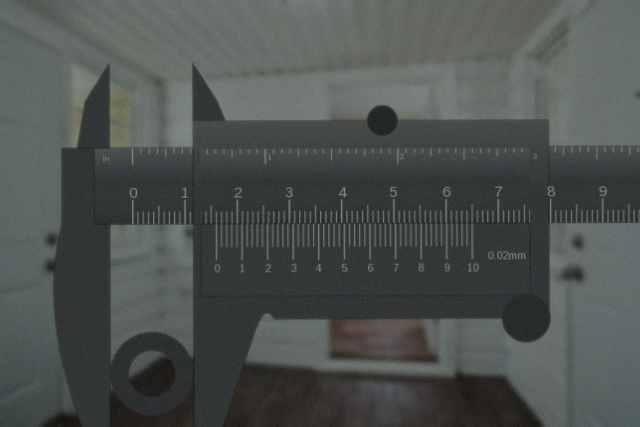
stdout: value=16.0 unit=mm
